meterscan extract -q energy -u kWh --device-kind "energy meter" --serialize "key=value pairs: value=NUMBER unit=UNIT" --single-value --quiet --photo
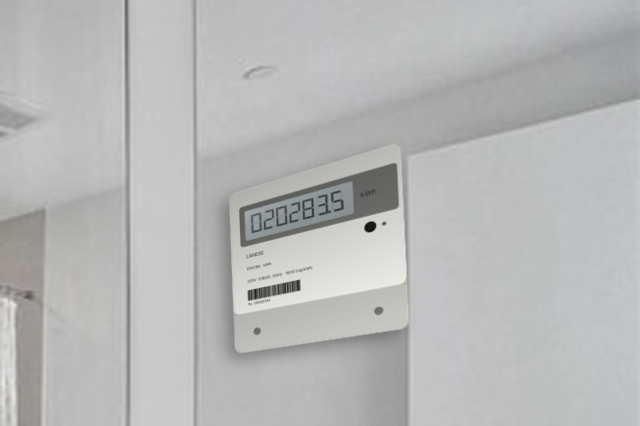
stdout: value=20283.5 unit=kWh
